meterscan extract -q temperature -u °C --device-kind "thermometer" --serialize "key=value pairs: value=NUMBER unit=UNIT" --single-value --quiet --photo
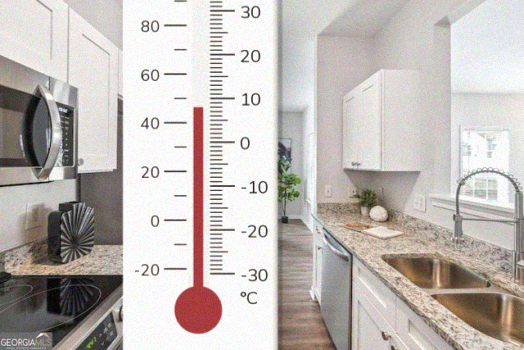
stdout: value=8 unit=°C
